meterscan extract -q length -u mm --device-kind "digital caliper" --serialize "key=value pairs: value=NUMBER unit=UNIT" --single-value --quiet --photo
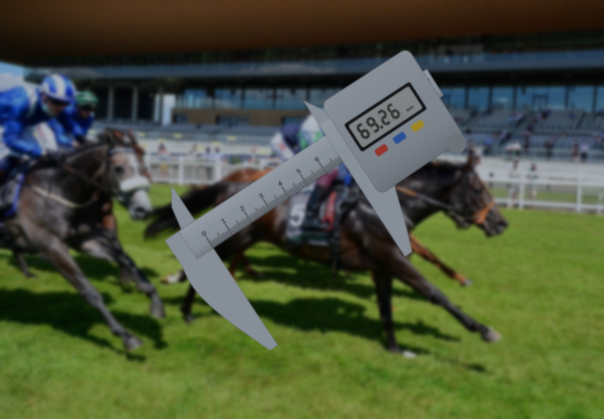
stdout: value=69.26 unit=mm
